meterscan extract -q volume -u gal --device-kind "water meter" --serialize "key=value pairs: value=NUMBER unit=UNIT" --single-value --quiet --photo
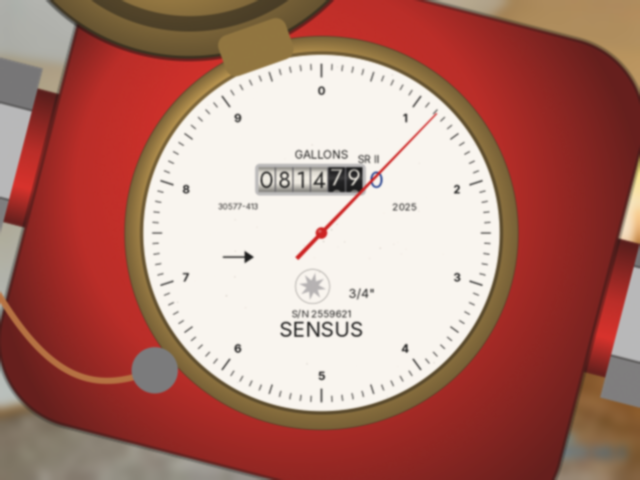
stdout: value=814791.2 unit=gal
